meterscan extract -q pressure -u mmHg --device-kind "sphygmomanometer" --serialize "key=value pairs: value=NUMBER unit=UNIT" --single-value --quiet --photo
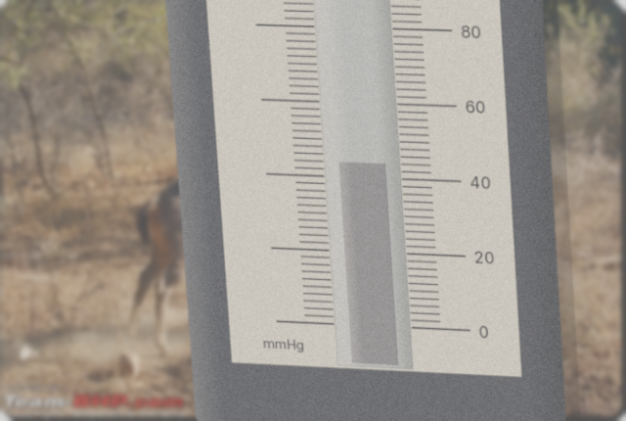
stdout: value=44 unit=mmHg
